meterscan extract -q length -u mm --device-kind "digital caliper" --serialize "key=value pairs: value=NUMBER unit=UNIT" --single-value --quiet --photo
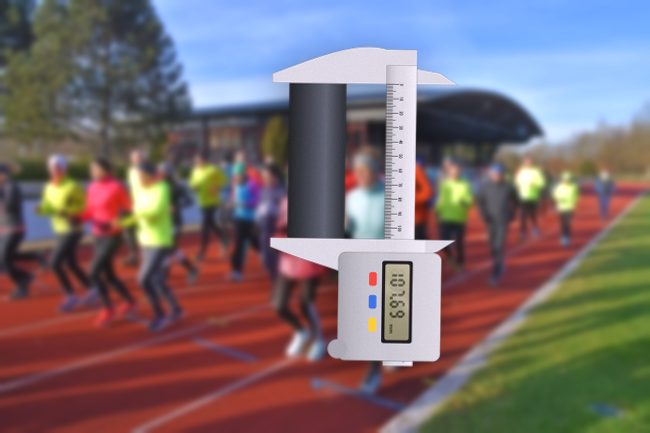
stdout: value=107.69 unit=mm
